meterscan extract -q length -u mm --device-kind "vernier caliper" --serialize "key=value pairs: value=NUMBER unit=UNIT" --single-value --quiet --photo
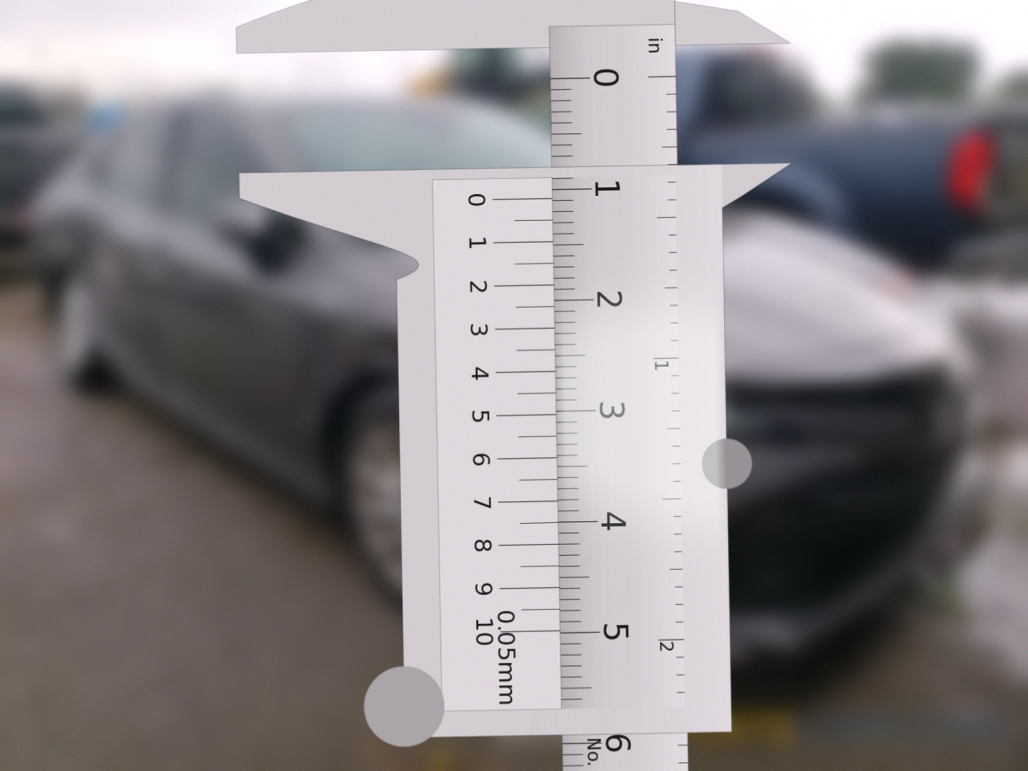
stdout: value=10.8 unit=mm
